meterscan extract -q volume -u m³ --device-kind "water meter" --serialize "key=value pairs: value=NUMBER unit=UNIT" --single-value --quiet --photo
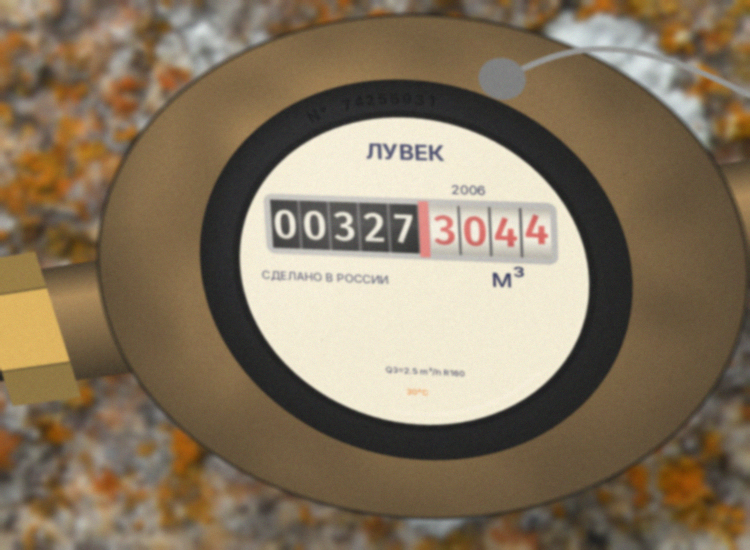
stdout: value=327.3044 unit=m³
